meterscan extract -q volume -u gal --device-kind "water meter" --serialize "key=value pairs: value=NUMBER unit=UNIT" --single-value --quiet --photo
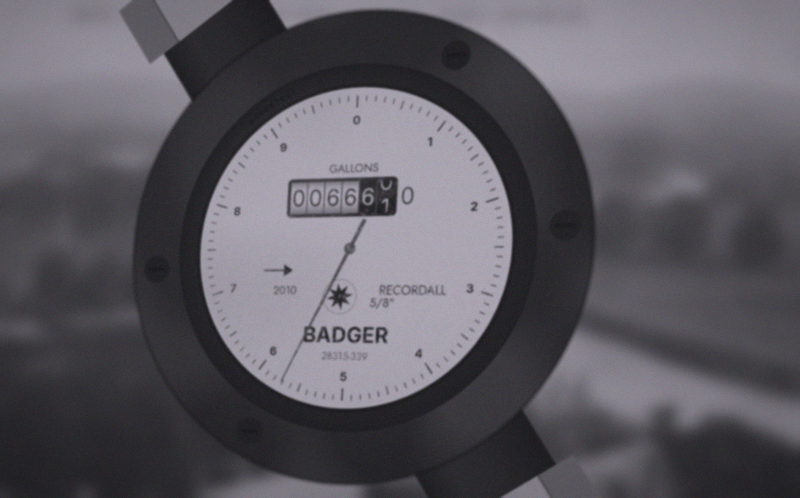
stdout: value=66605.7 unit=gal
